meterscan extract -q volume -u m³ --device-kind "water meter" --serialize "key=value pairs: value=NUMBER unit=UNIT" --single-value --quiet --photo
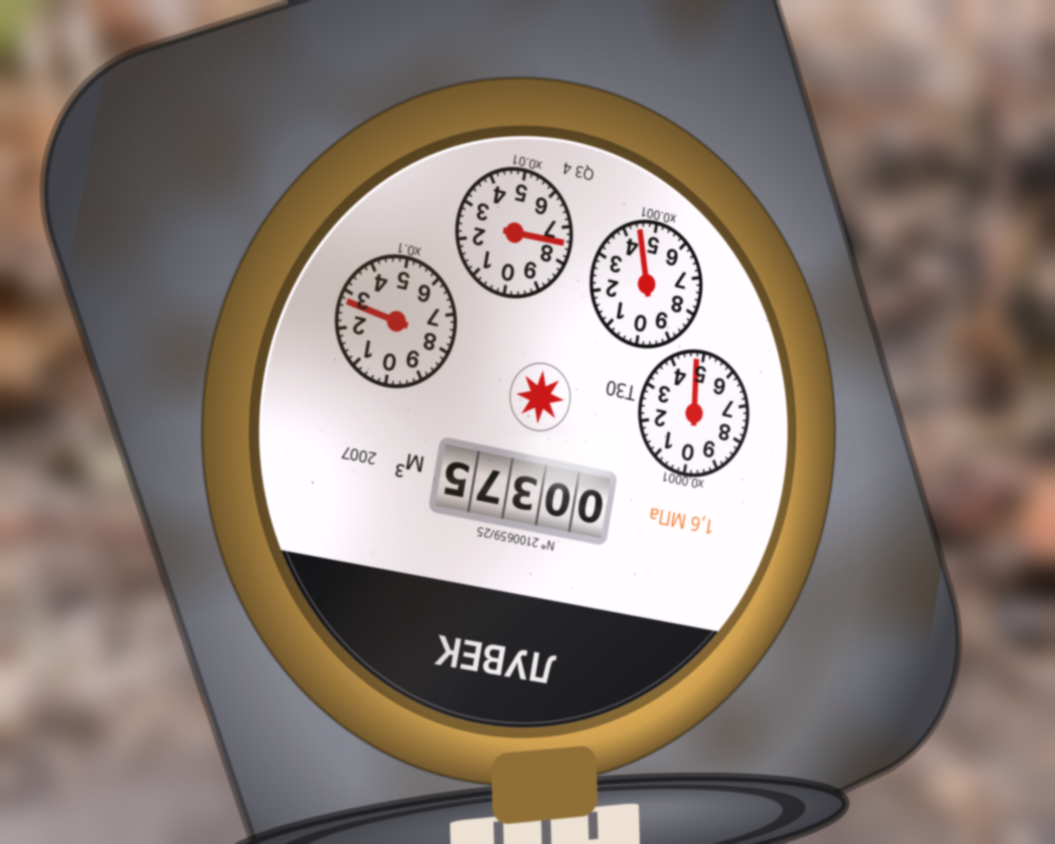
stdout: value=375.2744 unit=m³
